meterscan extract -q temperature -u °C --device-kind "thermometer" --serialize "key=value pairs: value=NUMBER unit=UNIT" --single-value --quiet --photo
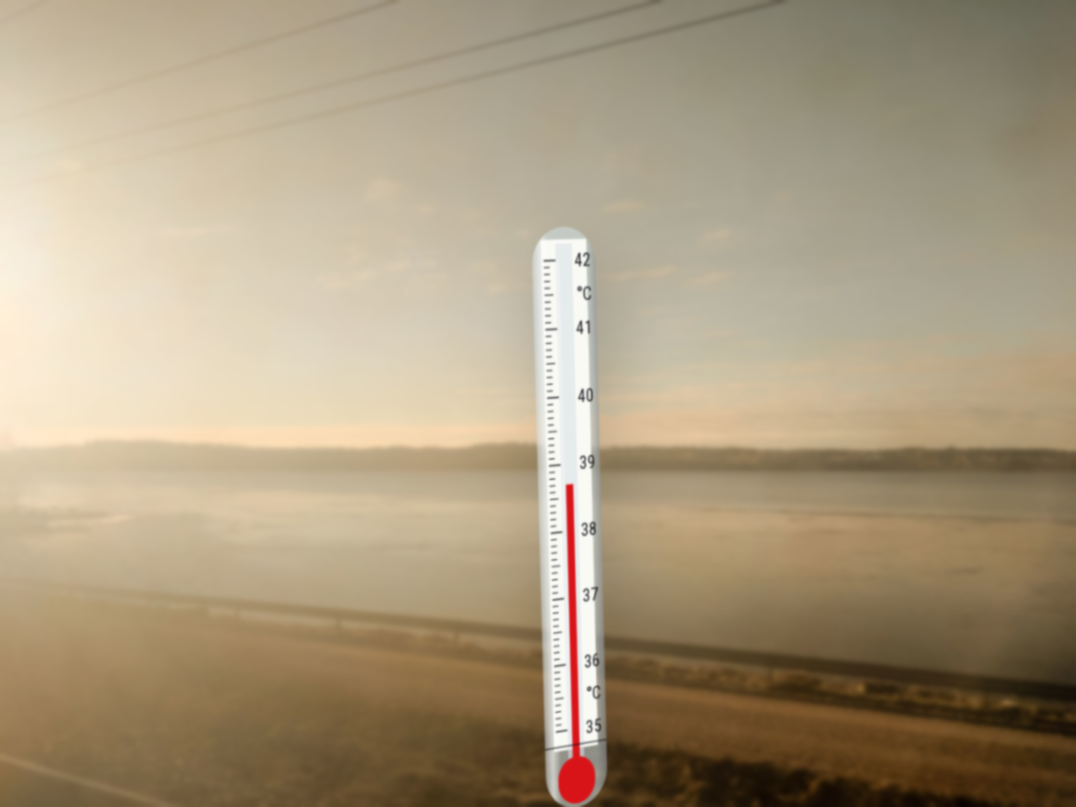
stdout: value=38.7 unit=°C
